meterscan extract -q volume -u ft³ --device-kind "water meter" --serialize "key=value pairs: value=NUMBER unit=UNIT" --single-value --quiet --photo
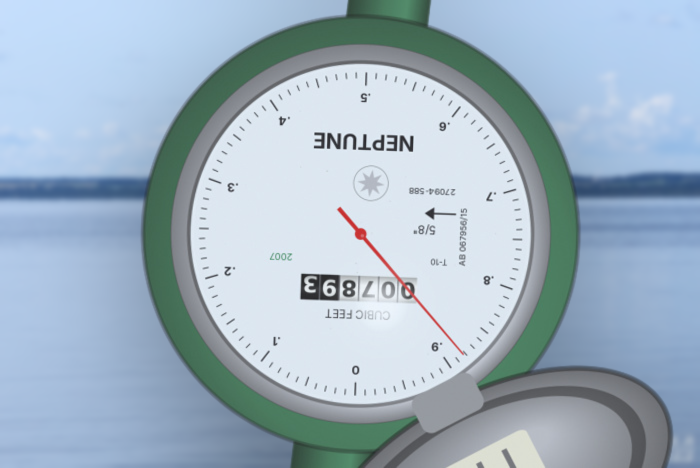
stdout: value=7892.88 unit=ft³
